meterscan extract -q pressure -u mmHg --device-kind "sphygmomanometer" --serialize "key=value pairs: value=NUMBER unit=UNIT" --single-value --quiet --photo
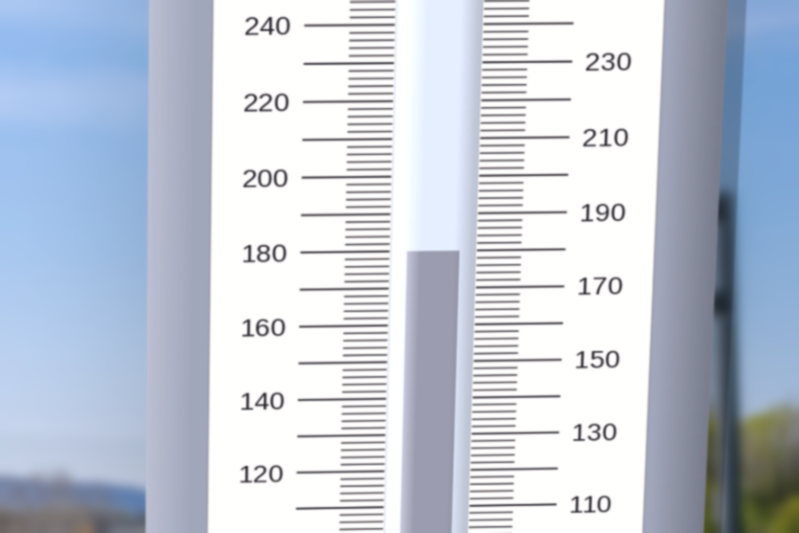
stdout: value=180 unit=mmHg
